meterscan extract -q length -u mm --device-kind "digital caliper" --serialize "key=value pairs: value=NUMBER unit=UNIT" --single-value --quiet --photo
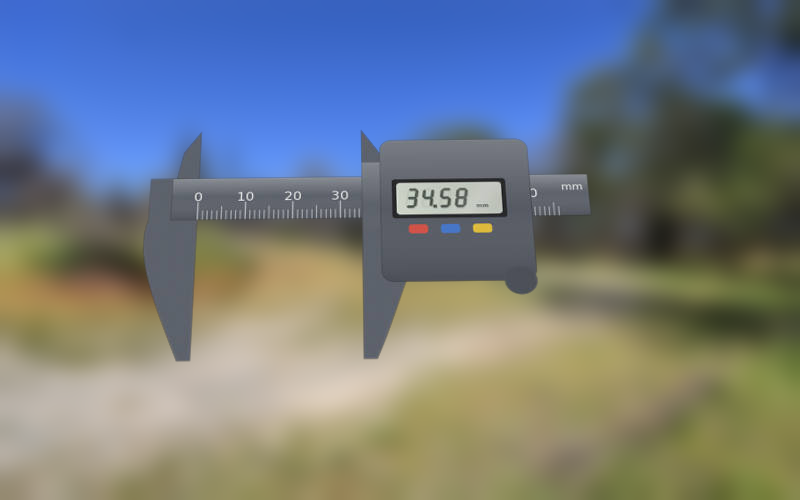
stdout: value=34.58 unit=mm
